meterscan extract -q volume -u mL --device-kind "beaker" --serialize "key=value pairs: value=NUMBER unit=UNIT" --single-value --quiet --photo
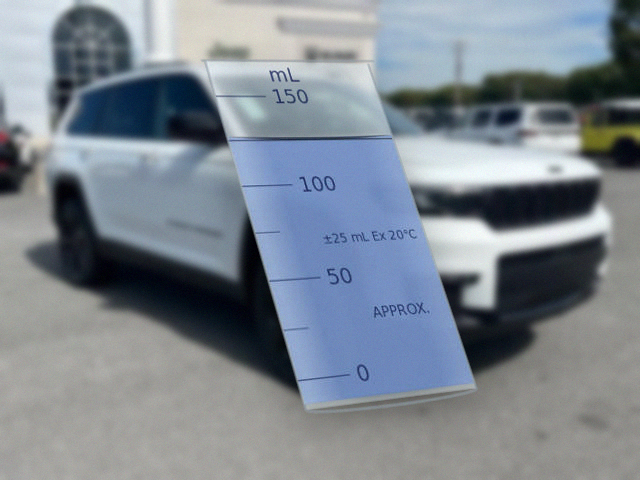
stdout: value=125 unit=mL
